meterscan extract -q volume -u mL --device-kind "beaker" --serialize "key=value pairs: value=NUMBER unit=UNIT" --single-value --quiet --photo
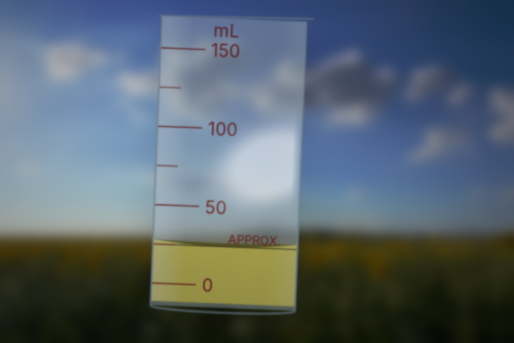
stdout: value=25 unit=mL
